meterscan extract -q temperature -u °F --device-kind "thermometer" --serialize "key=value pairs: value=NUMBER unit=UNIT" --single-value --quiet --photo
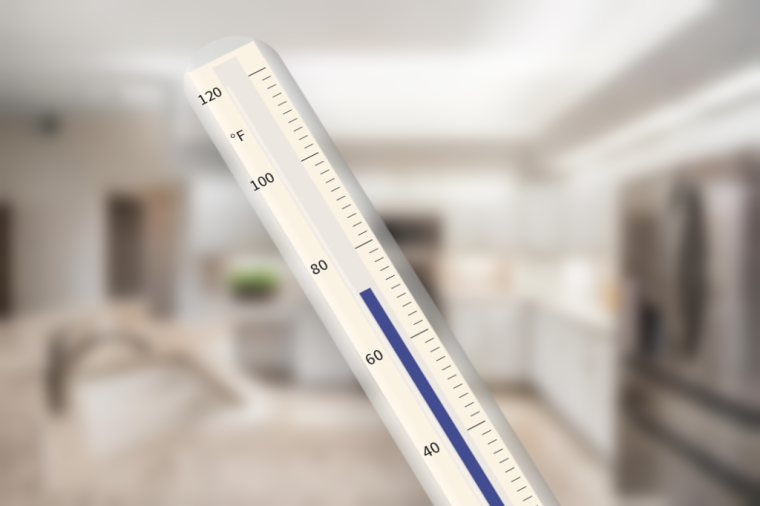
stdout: value=72 unit=°F
